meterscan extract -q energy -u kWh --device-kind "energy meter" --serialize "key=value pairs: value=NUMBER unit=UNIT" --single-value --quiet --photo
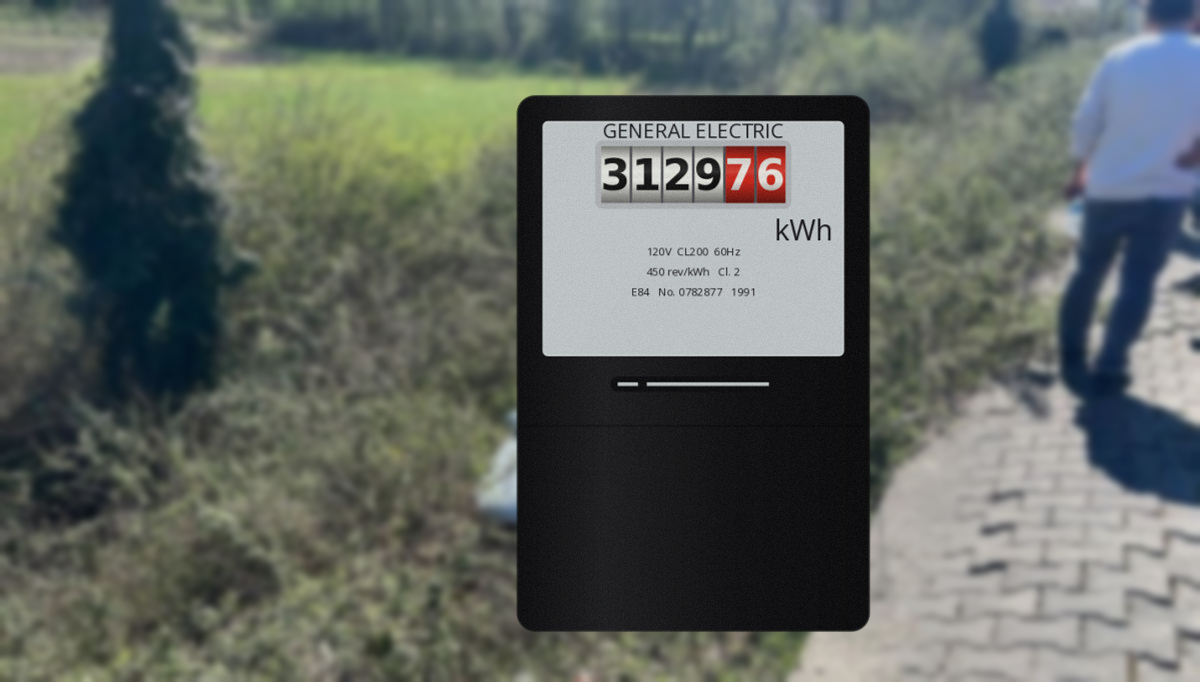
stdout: value=3129.76 unit=kWh
